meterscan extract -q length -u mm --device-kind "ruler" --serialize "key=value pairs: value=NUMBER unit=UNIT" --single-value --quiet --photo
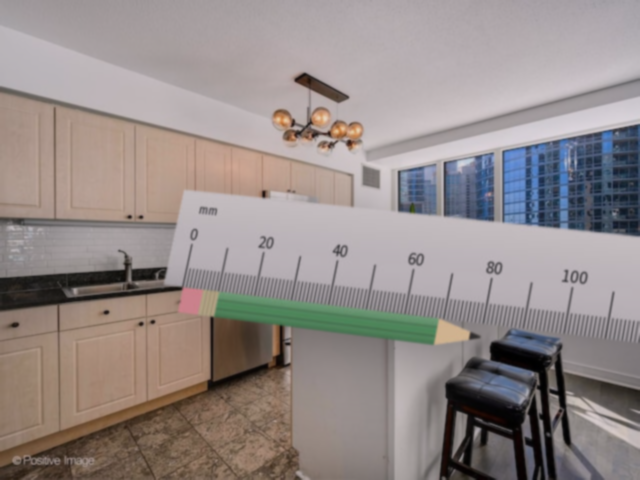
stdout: value=80 unit=mm
